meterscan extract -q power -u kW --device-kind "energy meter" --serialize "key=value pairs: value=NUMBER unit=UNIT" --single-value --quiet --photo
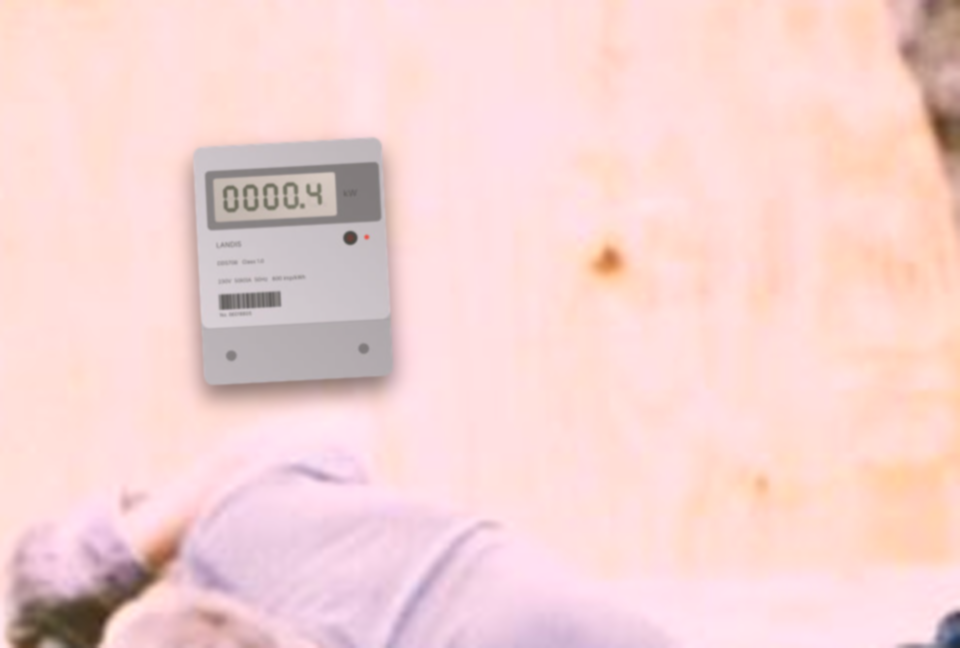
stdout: value=0.4 unit=kW
